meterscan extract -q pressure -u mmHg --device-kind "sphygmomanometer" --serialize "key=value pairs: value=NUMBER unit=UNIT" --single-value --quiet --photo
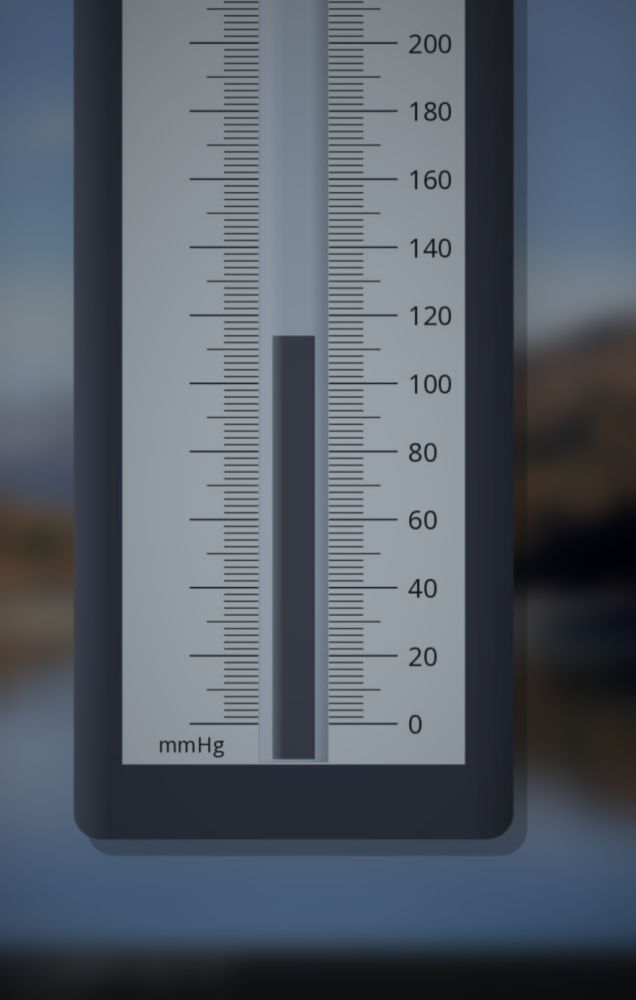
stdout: value=114 unit=mmHg
